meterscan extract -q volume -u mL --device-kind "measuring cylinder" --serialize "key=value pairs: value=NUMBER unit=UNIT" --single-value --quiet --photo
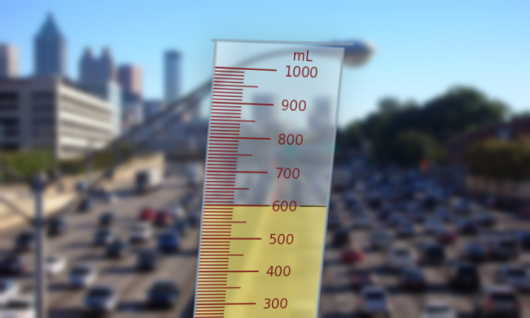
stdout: value=600 unit=mL
